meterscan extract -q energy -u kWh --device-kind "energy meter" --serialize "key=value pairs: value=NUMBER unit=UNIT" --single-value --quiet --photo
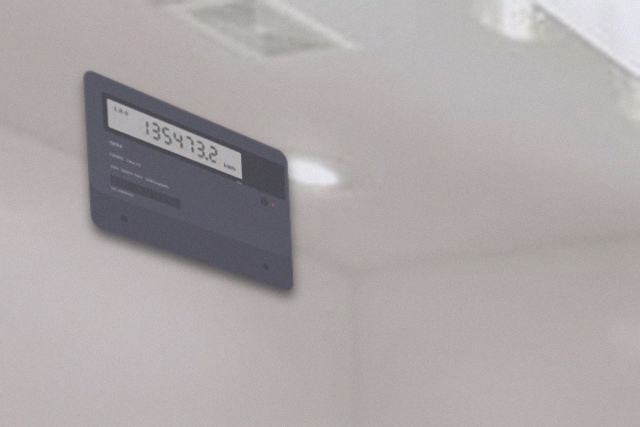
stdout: value=135473.2 unit=kWh
